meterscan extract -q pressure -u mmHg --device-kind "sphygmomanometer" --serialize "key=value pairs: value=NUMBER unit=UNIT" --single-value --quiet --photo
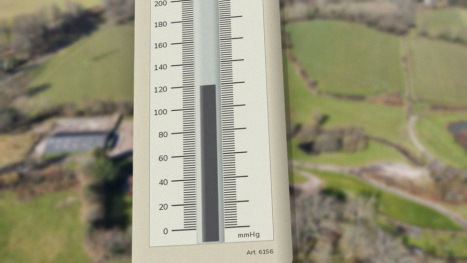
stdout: value=120 unit=mmHg
